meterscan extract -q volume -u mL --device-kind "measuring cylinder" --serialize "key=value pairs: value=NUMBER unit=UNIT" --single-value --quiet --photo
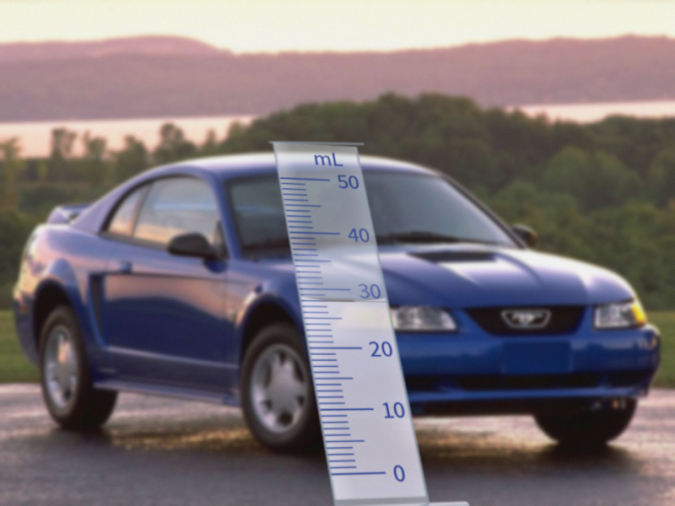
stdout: value=28 unit=mL
